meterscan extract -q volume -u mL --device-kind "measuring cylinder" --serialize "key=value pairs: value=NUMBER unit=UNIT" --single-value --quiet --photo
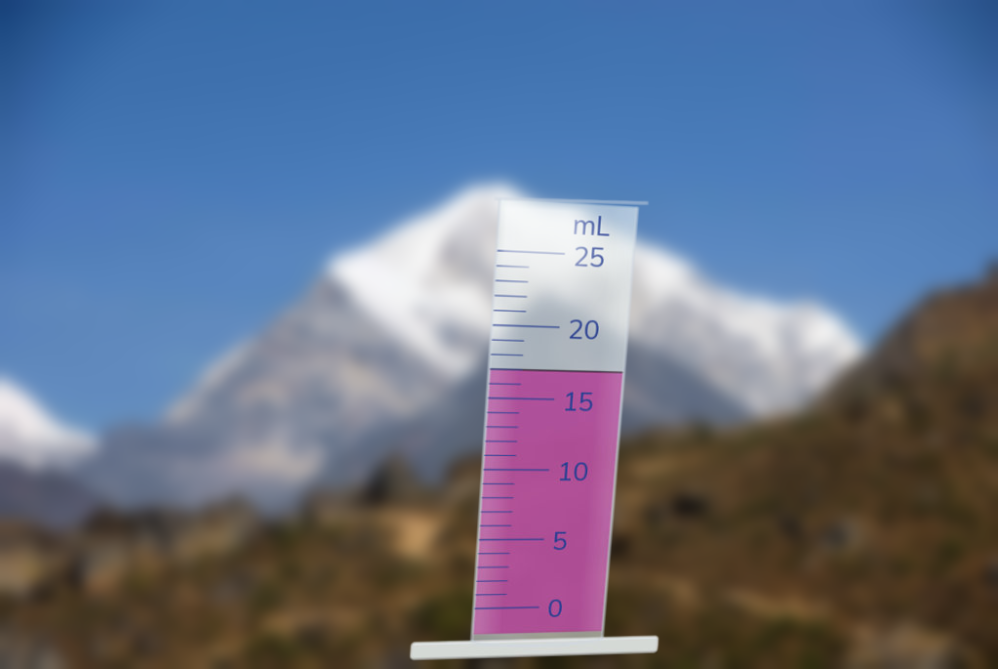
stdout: value=17 unit=mL
